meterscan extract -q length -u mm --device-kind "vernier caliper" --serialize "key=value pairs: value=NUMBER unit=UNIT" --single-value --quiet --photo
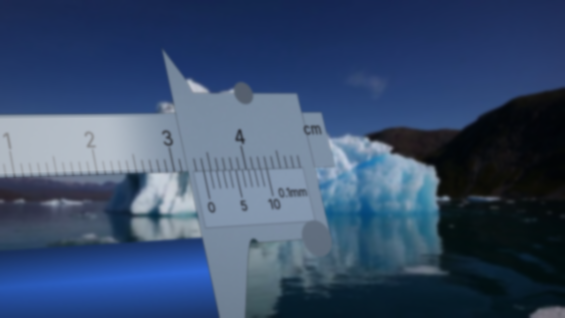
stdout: value=34.0 unit=mm
